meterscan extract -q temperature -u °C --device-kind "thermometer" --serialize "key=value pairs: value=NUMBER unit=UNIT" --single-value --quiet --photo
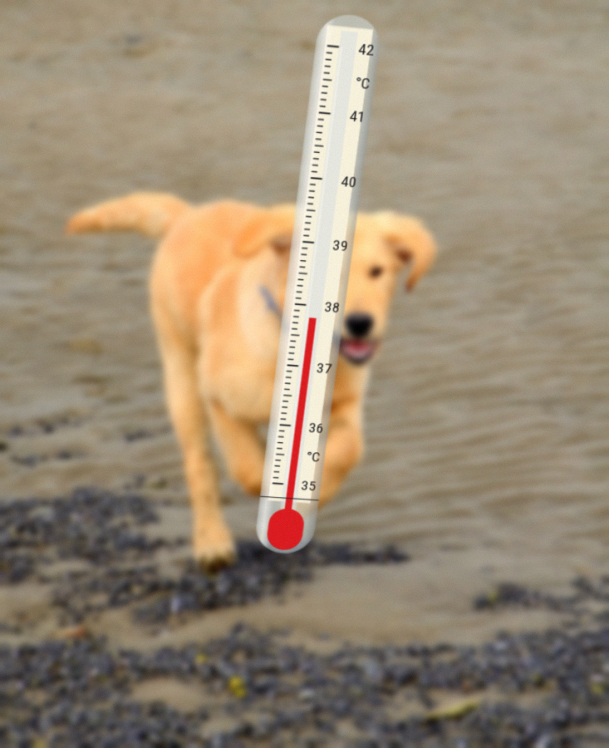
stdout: value=37.8 unit=°C
